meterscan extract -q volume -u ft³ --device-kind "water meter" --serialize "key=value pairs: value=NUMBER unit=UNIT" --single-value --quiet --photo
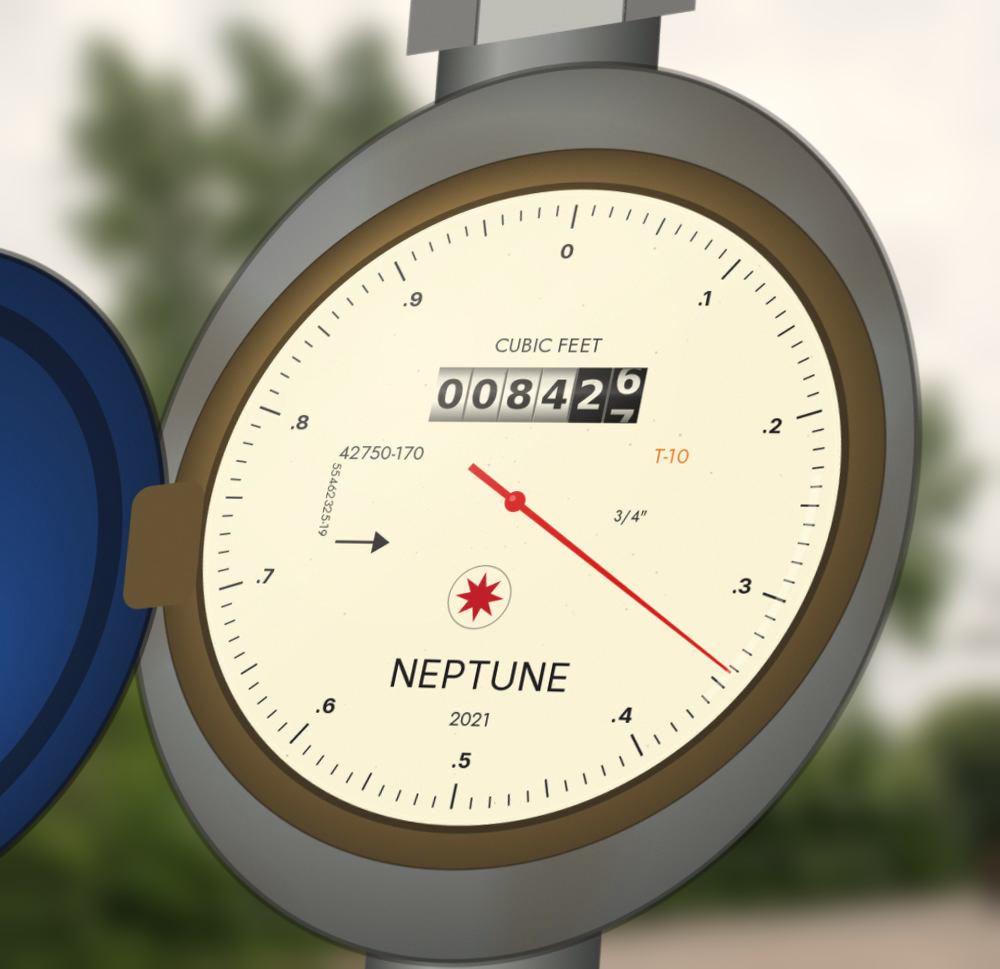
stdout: value=8426.34 unit=ft³
